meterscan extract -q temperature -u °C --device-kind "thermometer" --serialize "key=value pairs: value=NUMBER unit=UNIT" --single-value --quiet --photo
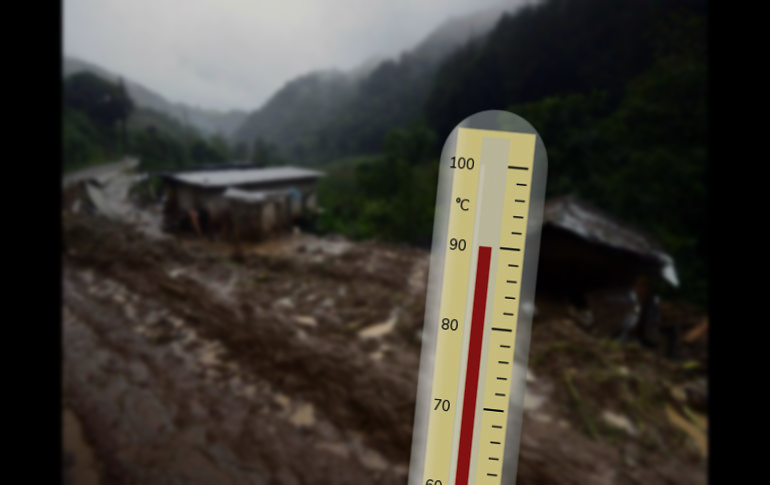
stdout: value=90 unit=°C
